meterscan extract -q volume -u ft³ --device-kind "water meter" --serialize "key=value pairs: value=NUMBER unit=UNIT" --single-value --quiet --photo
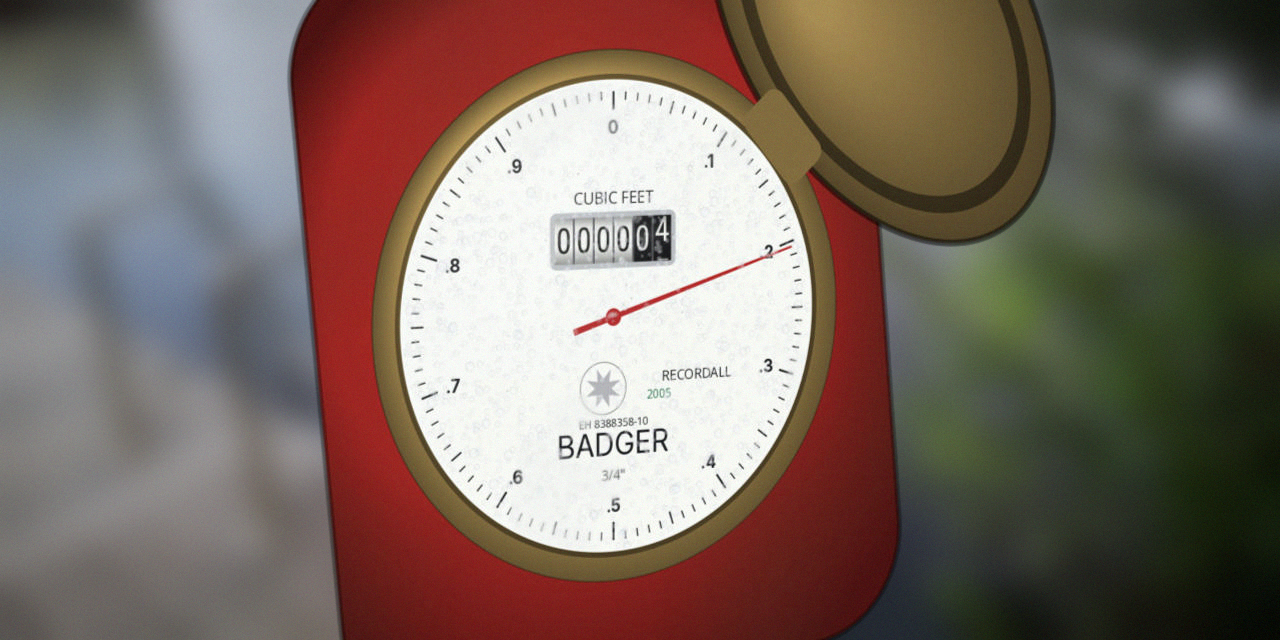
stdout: value=4.20 unit=ft³
